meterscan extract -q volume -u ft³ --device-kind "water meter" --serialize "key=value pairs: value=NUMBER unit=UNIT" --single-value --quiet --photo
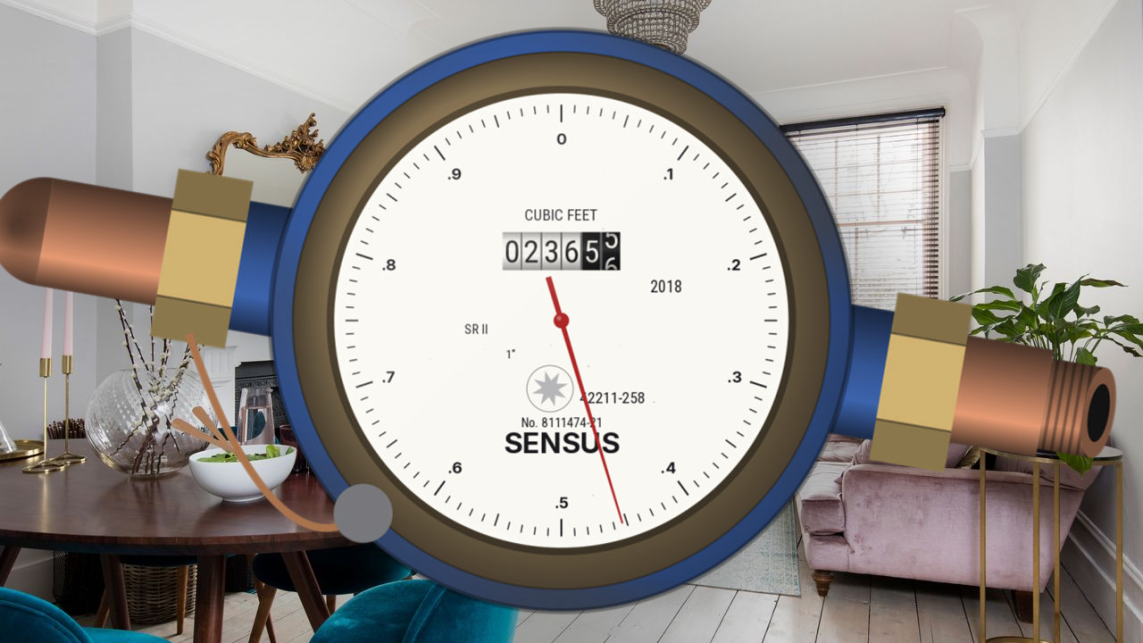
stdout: value=23655.45 unit=ft³
